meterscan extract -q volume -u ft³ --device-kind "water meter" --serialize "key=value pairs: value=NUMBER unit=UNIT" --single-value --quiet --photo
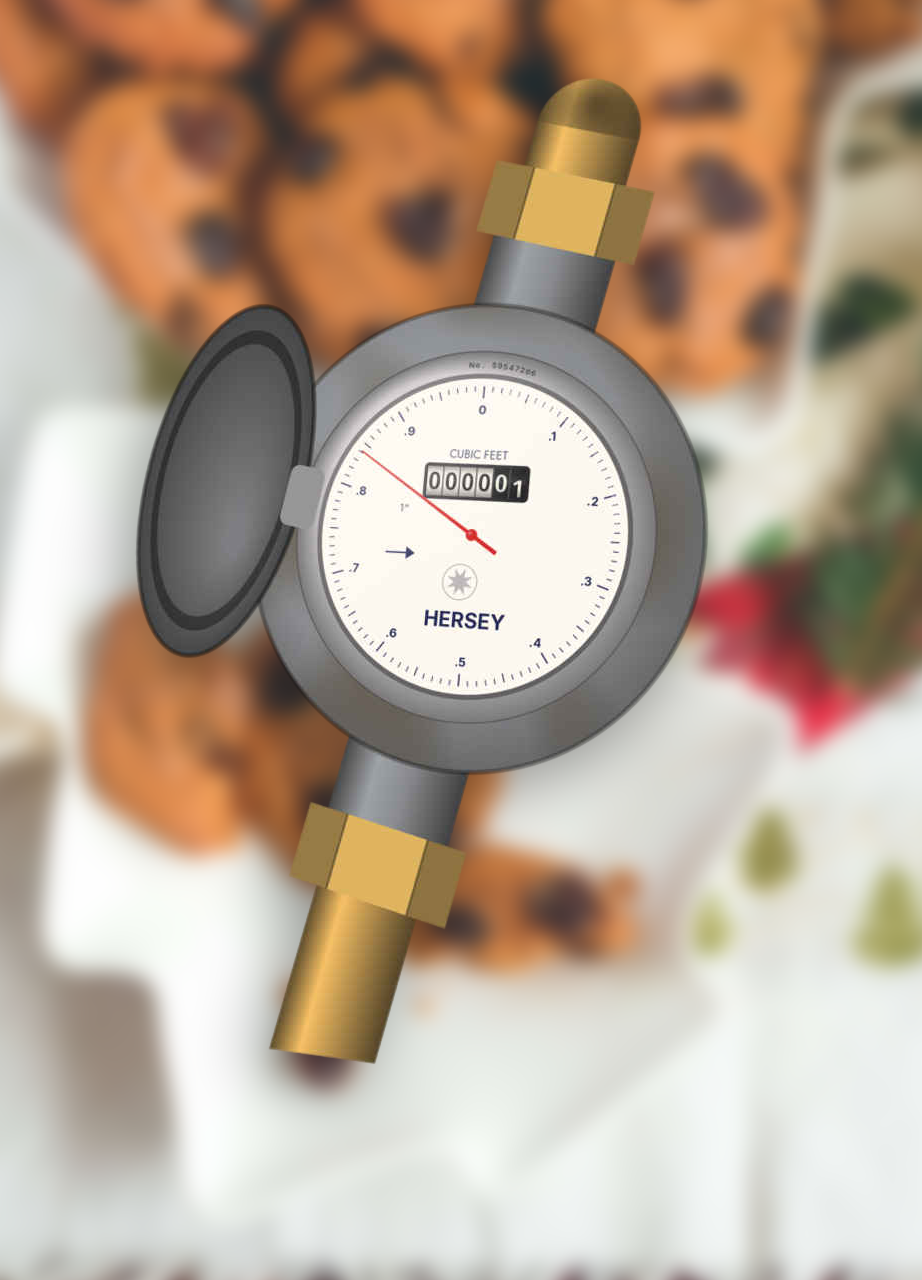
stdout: value=0.84 unit=ft³
